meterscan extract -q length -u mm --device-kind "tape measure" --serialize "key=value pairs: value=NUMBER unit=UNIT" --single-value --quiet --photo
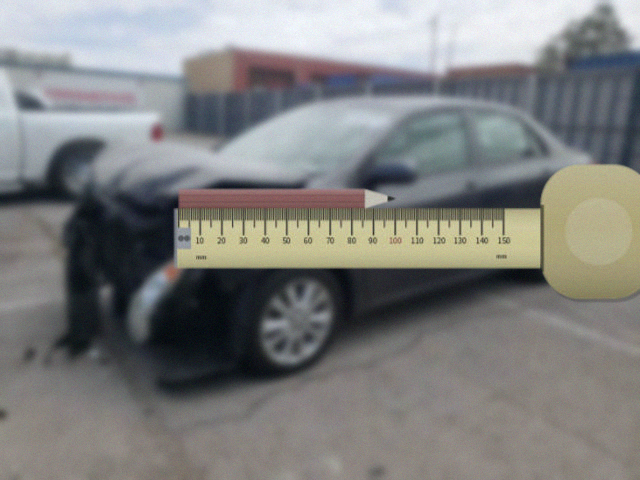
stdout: value=100 unit=mm
